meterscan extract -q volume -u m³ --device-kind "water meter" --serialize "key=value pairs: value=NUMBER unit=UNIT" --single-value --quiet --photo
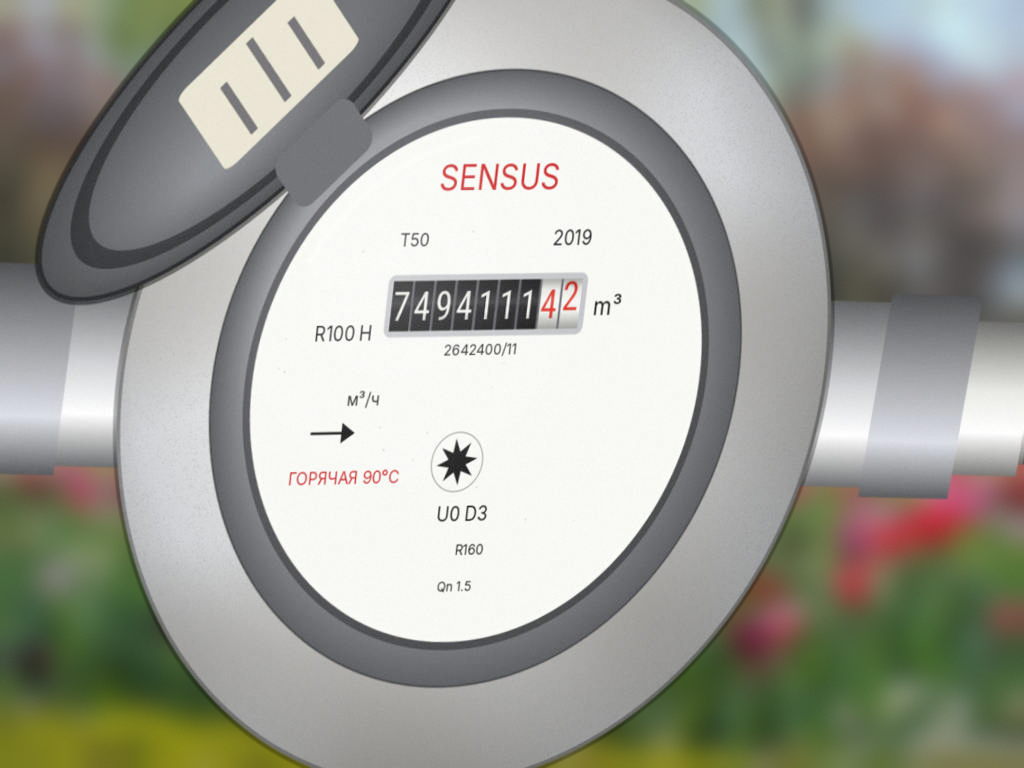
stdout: value=7494111.42 unit=m³
